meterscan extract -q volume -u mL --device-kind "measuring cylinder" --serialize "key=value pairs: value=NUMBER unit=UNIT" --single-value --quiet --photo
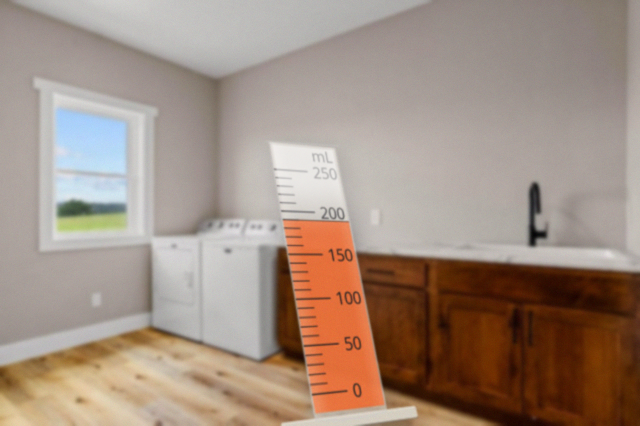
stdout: value=190 unit=mL
